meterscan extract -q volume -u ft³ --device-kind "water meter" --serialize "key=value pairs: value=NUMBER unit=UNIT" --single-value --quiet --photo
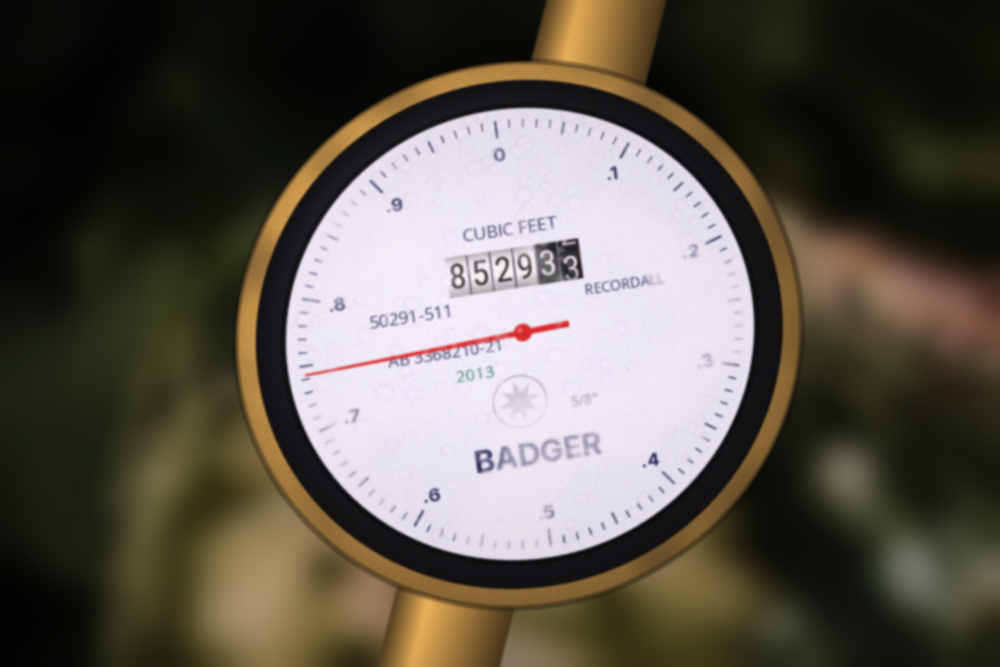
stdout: value=852932.74 unit=ft³
